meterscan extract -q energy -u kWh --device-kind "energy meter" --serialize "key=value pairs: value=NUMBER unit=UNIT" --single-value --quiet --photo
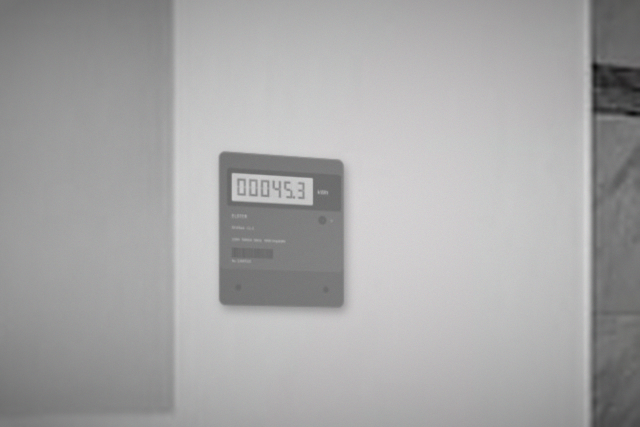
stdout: value=45.3 unit=kWh
